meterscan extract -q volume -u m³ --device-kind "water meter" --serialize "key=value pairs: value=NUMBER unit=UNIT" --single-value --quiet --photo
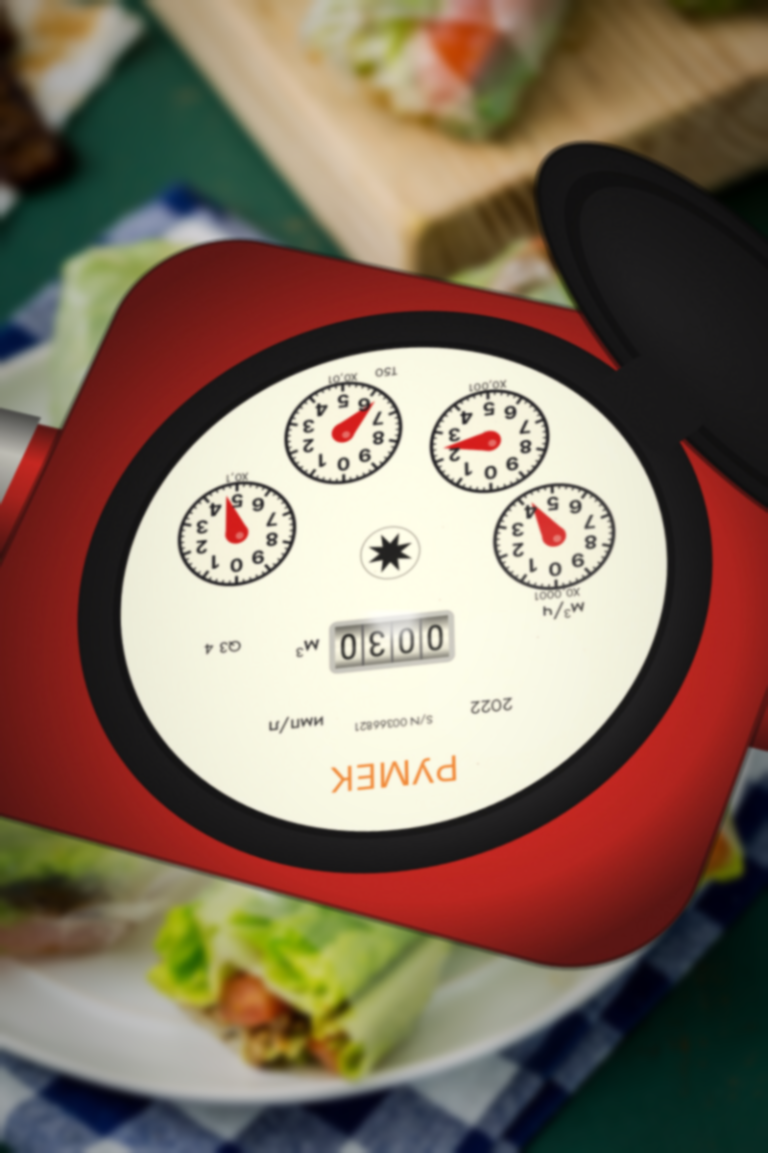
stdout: value=30.4624 unit=m³
